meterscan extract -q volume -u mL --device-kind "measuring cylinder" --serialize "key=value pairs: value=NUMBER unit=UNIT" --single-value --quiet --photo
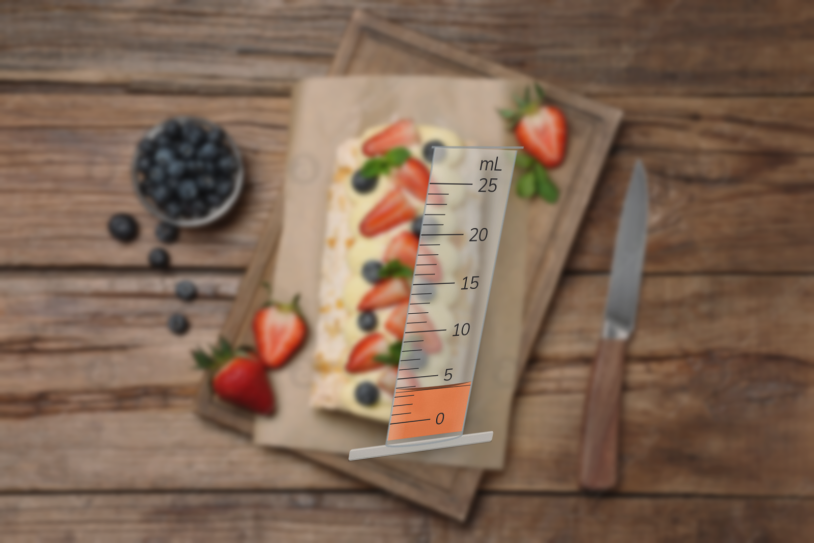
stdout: value=3.5 unit=mL
